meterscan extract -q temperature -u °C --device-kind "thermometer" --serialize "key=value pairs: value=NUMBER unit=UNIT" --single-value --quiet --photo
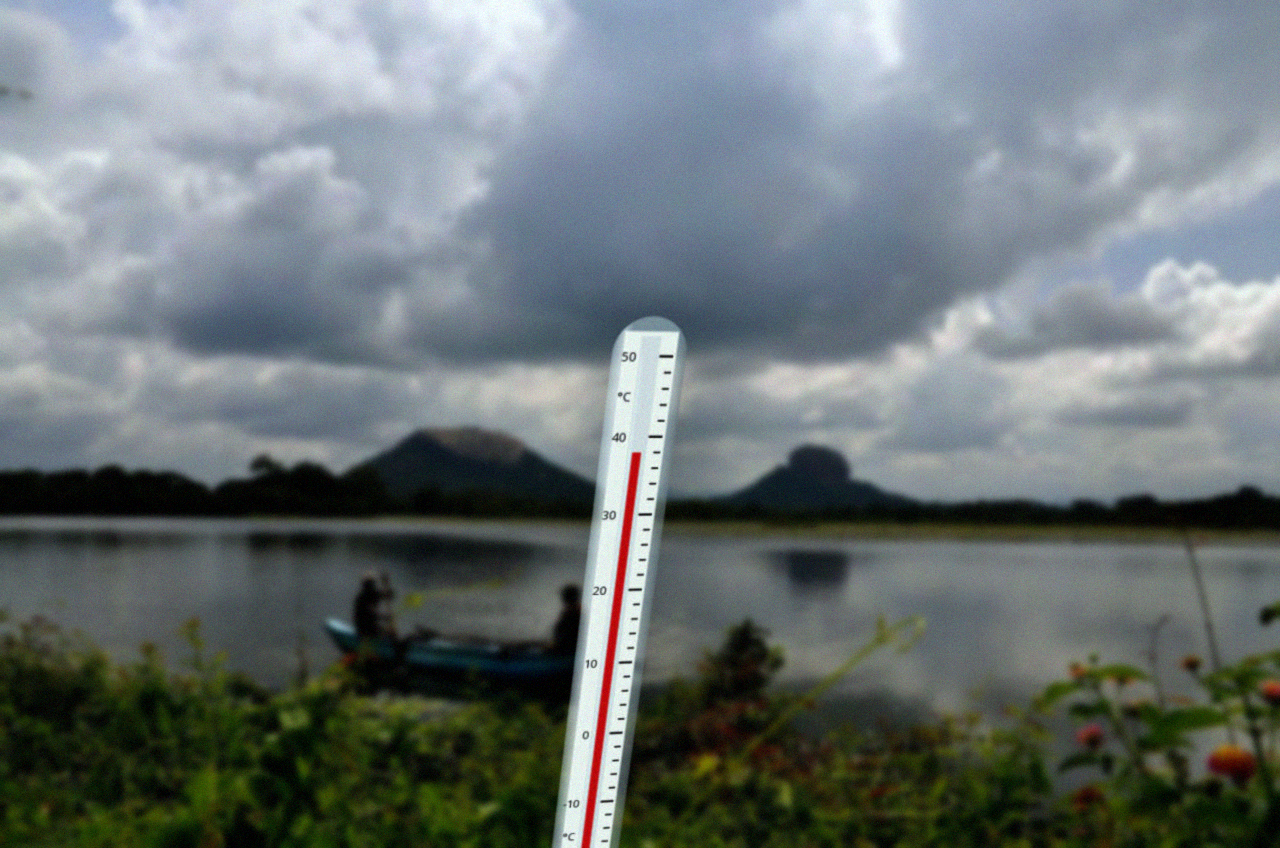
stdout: value=38 unit=°C
